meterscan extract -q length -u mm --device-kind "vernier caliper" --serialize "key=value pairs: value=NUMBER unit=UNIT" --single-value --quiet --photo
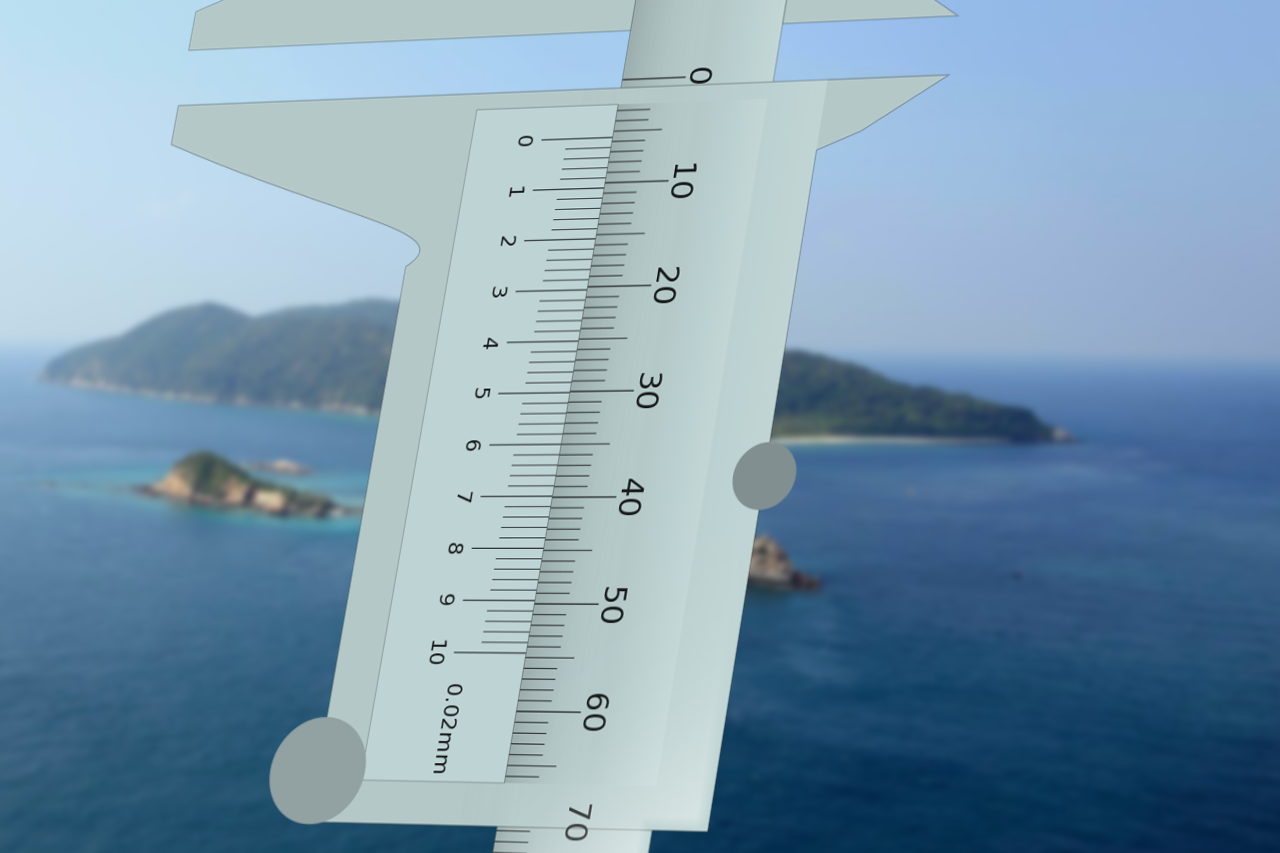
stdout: value=5.6 unit=mm
